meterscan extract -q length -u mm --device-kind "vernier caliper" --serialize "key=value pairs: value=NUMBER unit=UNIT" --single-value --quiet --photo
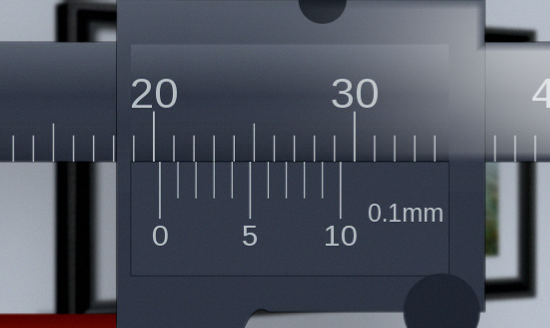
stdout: value=20.3 unit=mm
